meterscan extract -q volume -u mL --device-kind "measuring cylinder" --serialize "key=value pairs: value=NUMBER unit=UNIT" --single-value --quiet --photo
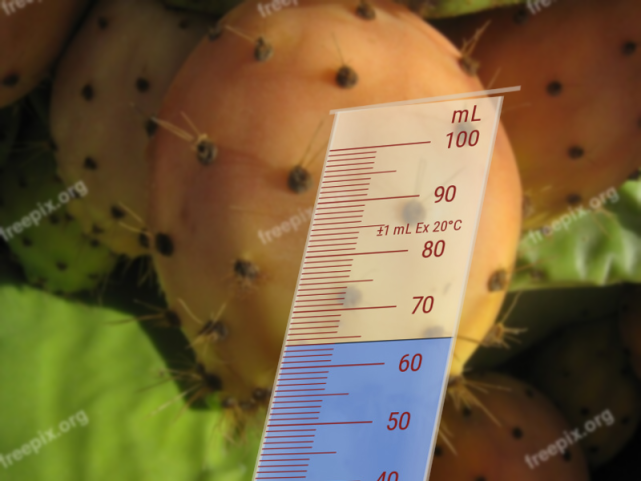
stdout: value=64 unit=mL
